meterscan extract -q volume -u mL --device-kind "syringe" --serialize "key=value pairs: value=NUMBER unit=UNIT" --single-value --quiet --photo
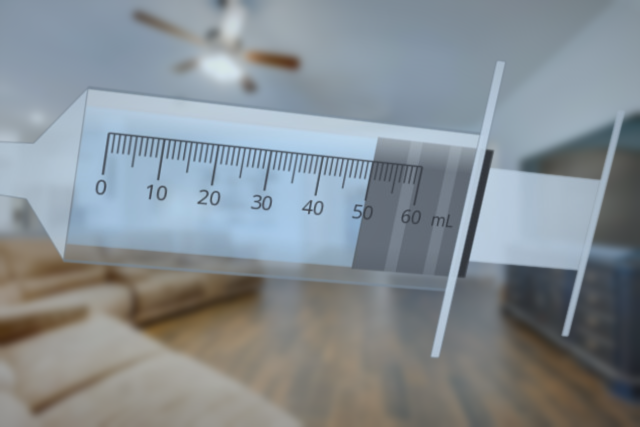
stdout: value=50 unit=mL
